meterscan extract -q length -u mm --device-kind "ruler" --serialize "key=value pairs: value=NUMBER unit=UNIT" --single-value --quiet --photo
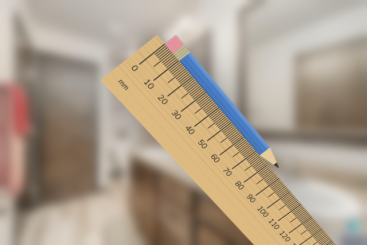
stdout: value=85 unit=mm
